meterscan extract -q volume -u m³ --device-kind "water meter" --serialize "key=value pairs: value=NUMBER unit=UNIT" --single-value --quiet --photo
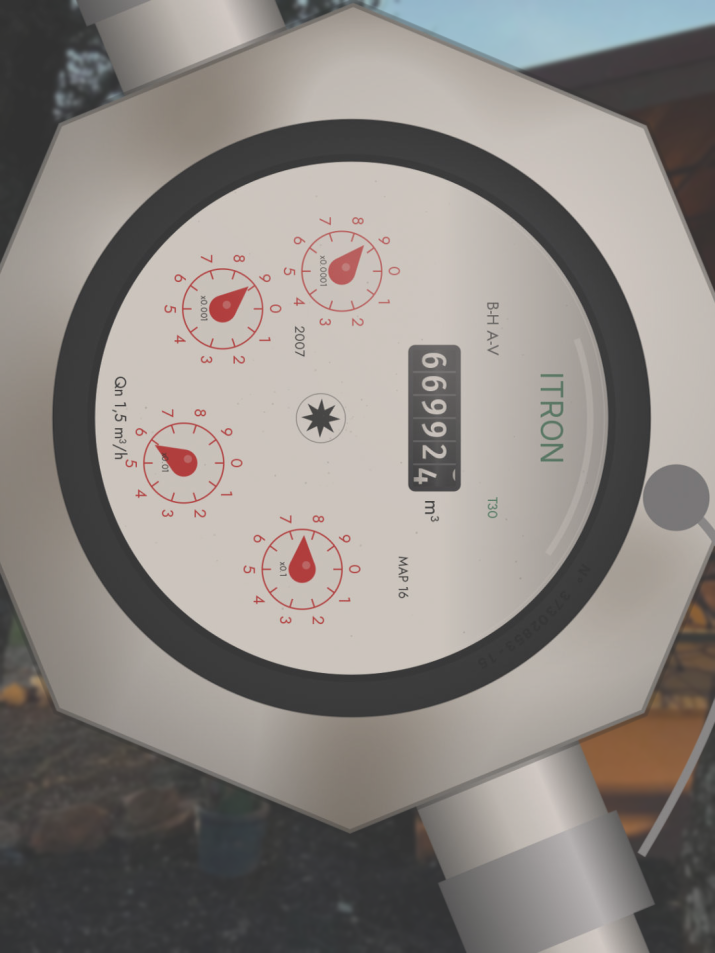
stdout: value=669923.7588 unit=m³
